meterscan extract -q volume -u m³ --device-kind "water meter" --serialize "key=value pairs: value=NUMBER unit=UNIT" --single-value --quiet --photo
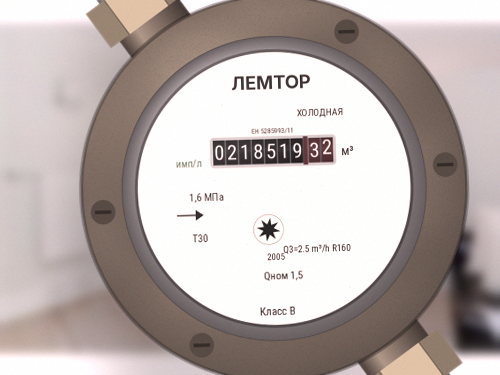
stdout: value=218519.32 unit=m³
